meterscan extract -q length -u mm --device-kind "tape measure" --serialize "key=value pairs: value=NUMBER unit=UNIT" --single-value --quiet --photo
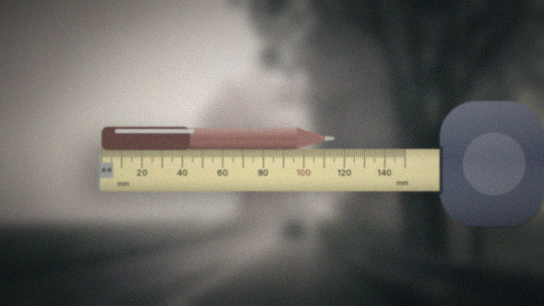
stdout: value=115 unit=mm
